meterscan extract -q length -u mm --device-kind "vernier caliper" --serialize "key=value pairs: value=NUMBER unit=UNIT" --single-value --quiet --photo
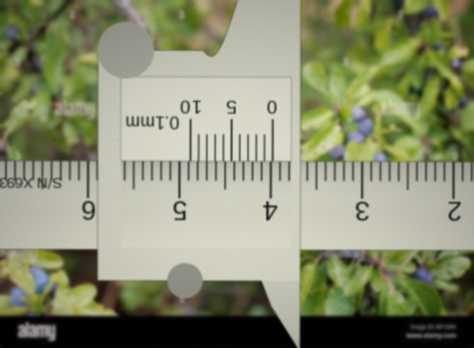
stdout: value=39.8 unit=mm
